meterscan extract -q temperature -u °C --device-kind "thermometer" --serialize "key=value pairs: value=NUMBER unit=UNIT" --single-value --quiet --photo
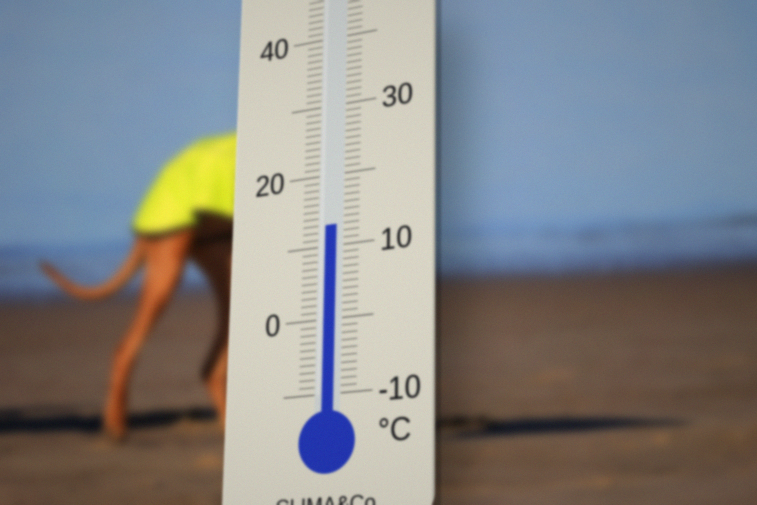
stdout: value=13 unit=°C
